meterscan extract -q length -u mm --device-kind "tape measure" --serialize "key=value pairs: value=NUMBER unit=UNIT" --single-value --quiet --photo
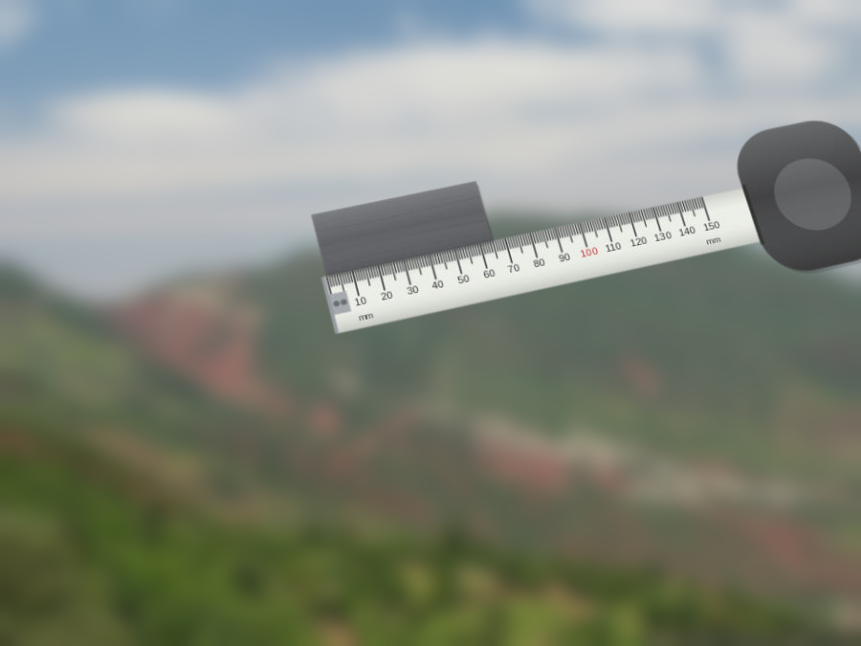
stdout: value=65 unit=mm
